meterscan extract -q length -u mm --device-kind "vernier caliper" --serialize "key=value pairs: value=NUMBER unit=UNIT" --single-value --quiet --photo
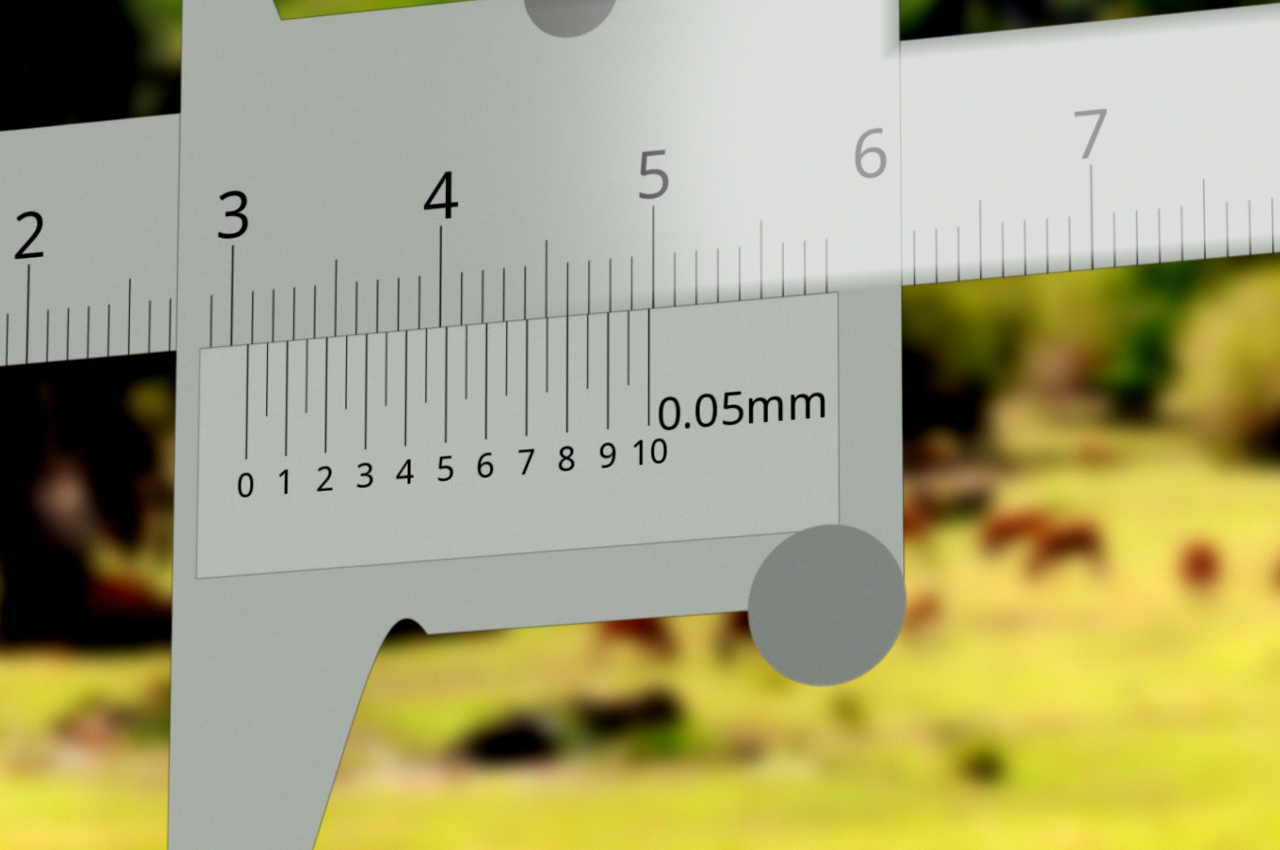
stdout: value=30.8 unit=mm
